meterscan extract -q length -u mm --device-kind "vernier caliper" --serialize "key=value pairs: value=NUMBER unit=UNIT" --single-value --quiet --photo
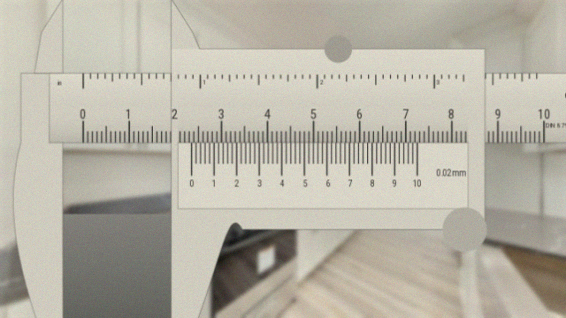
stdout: value=23.5 unit=mm
